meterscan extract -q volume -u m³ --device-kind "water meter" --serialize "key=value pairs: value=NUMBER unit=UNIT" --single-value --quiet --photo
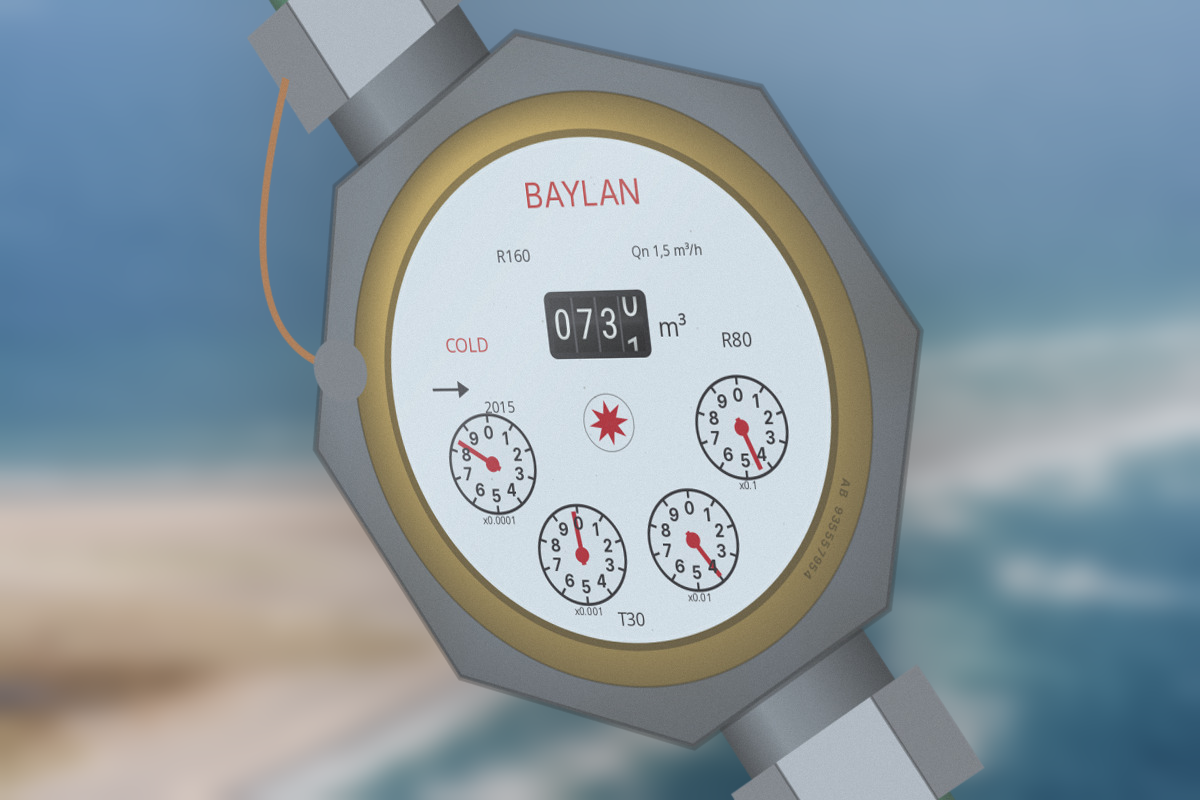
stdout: value=730.4398 unit=m³
